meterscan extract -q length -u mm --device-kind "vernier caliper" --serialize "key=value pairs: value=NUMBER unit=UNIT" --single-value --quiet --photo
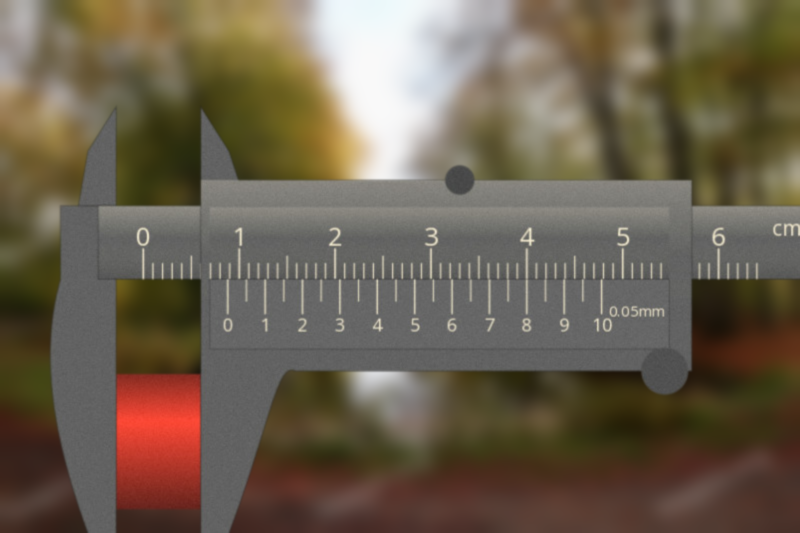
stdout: value=8.8 unit=mm
